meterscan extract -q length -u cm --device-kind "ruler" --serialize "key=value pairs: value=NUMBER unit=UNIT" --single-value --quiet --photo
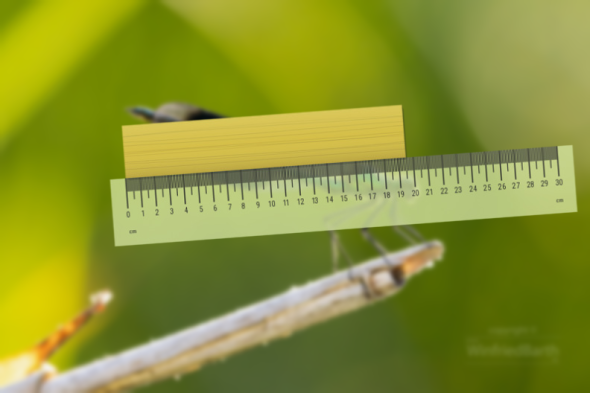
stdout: value=19.5 unit=cm
